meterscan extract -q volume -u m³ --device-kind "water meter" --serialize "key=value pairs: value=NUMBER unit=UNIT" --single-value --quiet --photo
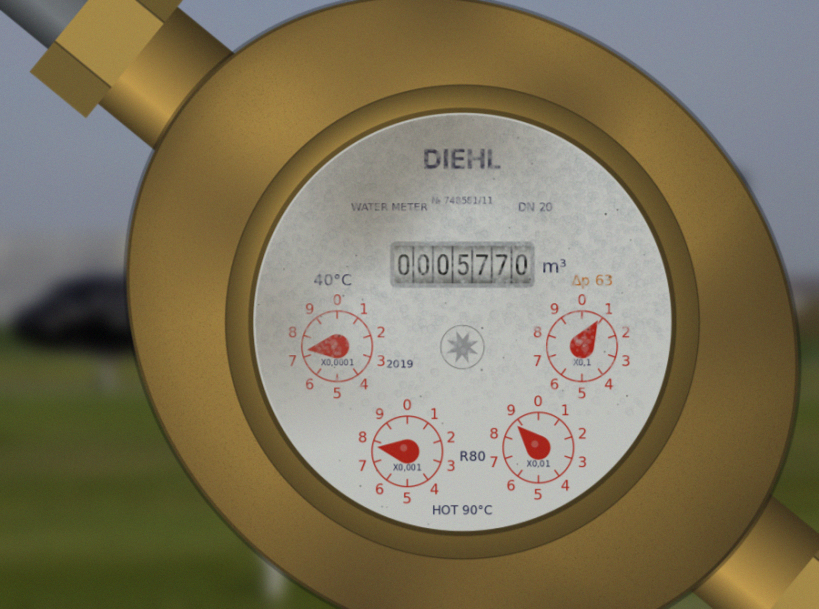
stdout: value=5770.0877 unit=m³
